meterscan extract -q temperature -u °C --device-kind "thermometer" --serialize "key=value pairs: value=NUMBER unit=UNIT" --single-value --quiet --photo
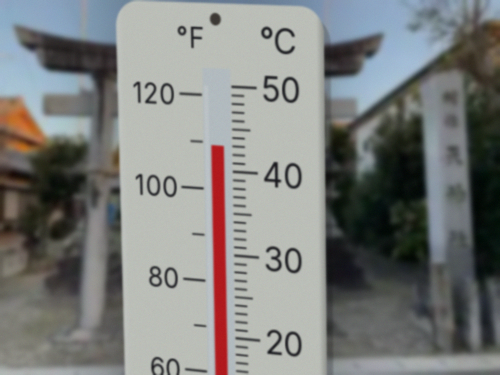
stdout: value=43 unit=°C
